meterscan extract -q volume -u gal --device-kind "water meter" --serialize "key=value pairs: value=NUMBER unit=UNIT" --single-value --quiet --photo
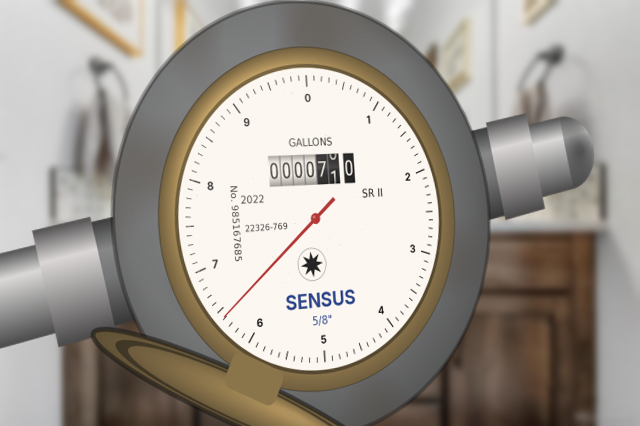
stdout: value=706.4 unit=gal
